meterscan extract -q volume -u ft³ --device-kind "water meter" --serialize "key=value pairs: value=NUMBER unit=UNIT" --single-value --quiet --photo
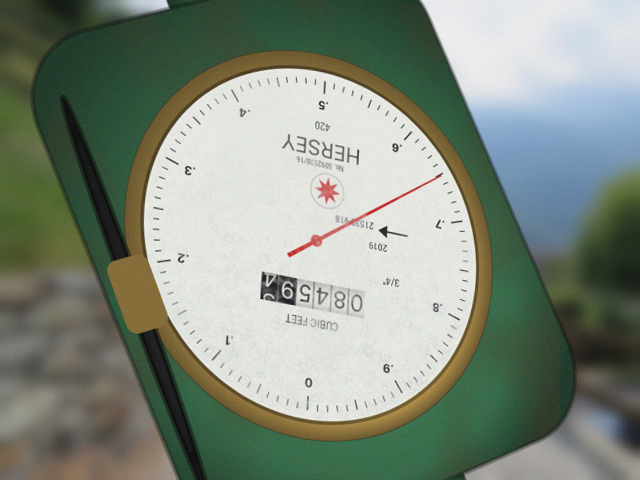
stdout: value=84593.65 unit=ft³
